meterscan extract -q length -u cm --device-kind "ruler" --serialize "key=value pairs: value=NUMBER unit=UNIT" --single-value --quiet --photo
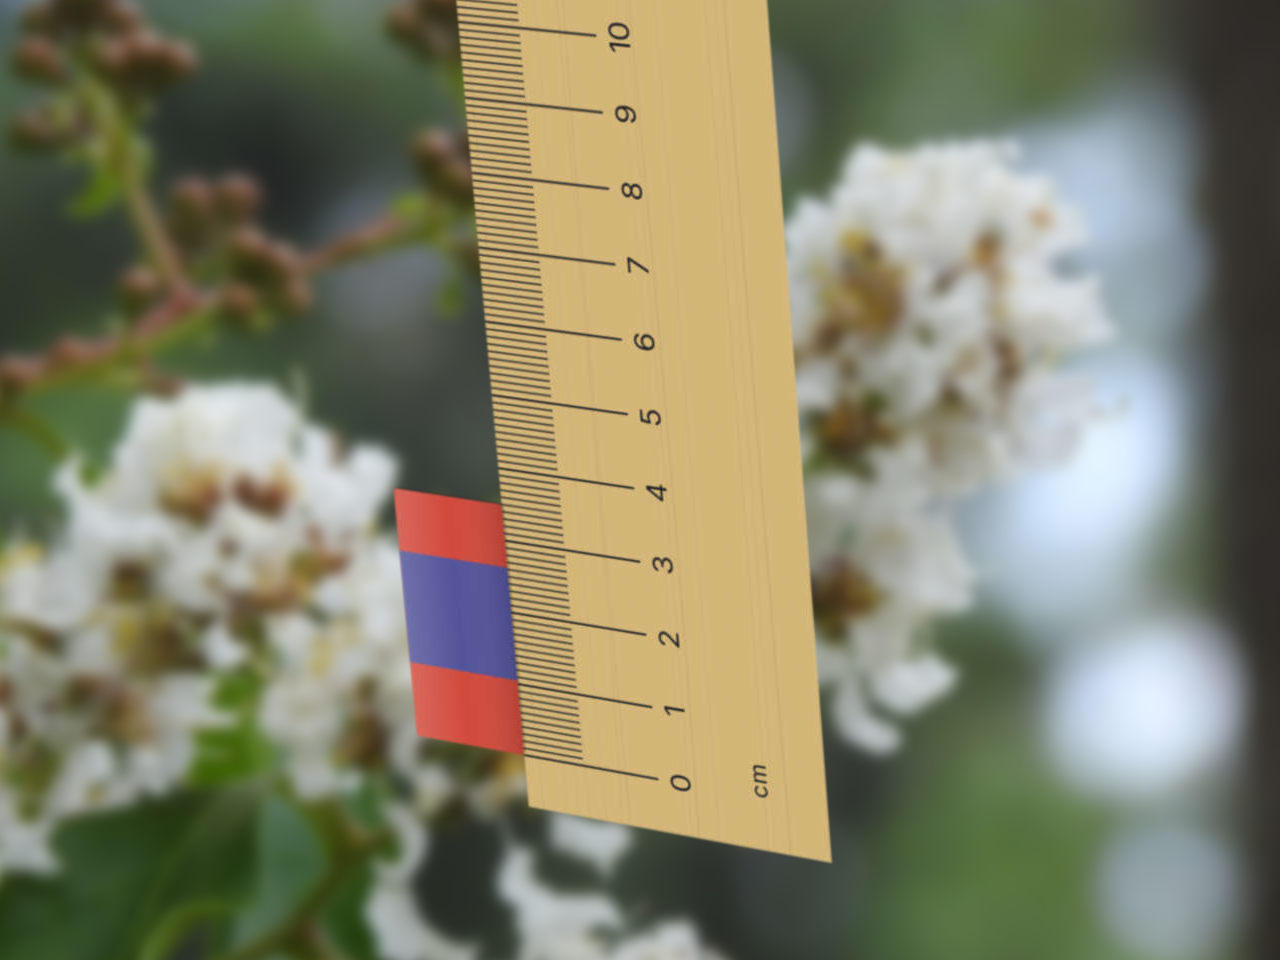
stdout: value=3.5 unit=cm
